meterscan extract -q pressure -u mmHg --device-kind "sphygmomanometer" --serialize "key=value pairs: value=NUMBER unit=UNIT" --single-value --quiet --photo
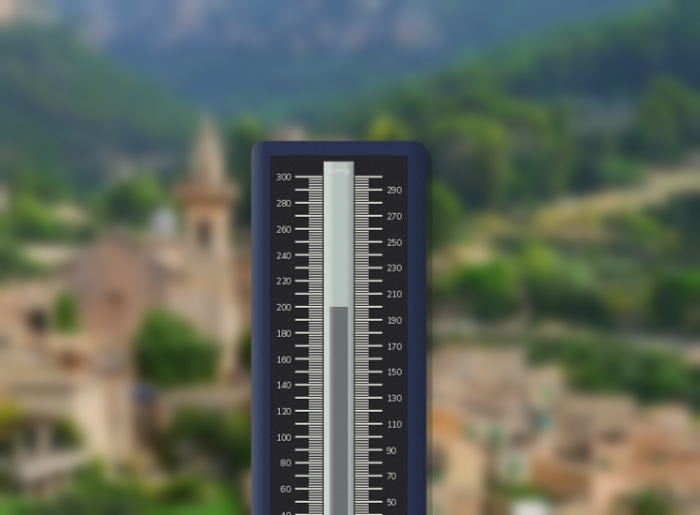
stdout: value=200 unit=mmHg
